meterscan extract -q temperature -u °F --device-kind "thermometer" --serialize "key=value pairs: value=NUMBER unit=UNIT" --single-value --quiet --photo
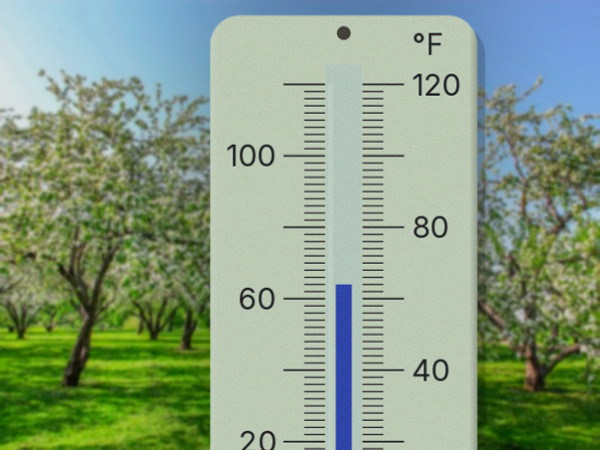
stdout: value=64 unit=°F
